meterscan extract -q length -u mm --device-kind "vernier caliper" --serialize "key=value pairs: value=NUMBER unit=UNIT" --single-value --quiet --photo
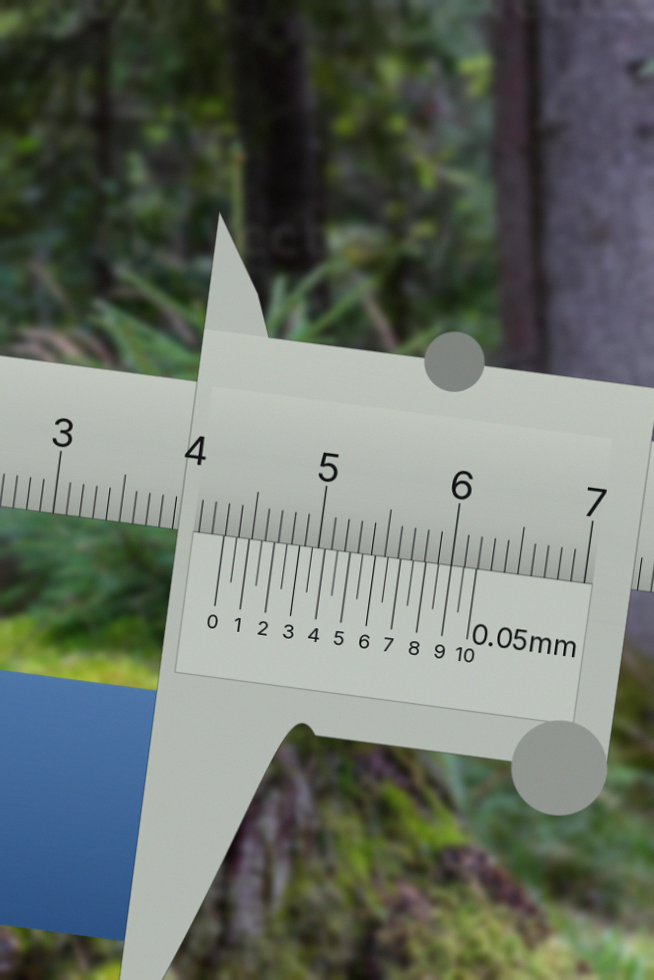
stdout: value=42.9 unit=mm
